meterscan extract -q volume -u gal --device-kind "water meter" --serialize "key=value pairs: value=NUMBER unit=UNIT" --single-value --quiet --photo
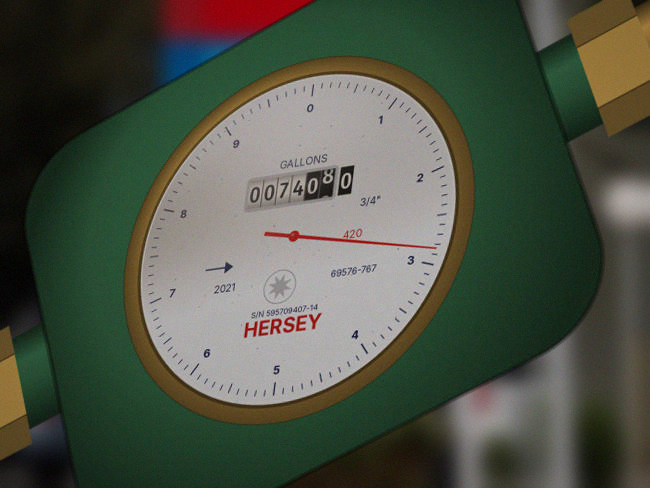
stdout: value=74082.8 unit=gal
